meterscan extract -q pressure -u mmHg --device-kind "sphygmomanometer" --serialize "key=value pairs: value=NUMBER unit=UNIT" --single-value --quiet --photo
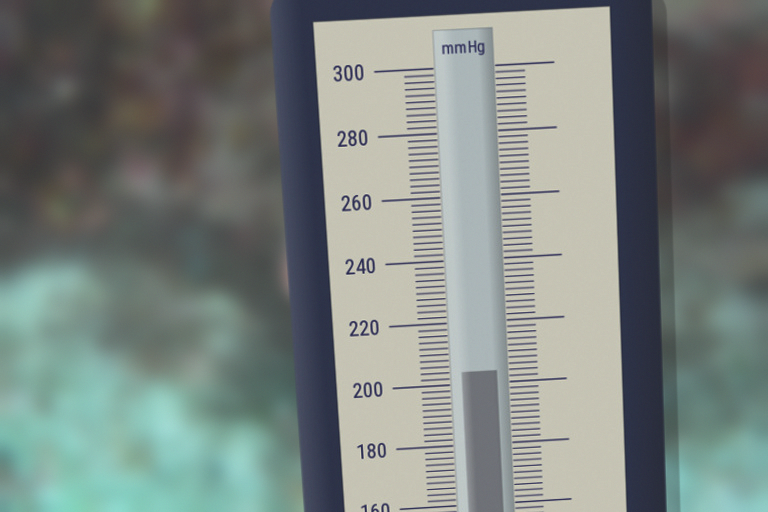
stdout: value=204 unit=mmHg
